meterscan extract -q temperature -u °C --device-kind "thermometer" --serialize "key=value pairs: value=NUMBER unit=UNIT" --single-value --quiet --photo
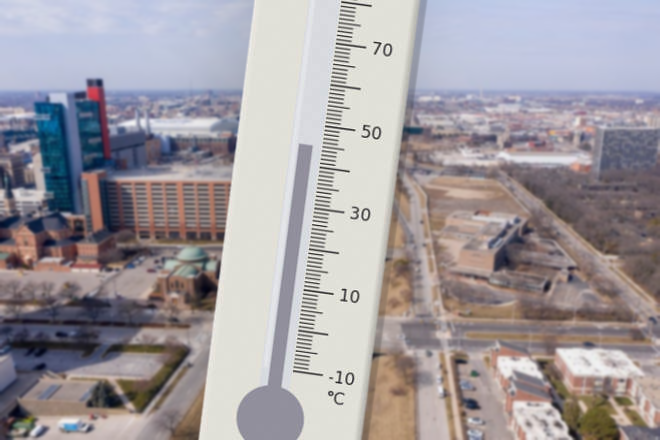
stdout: value=45 unit=°C
